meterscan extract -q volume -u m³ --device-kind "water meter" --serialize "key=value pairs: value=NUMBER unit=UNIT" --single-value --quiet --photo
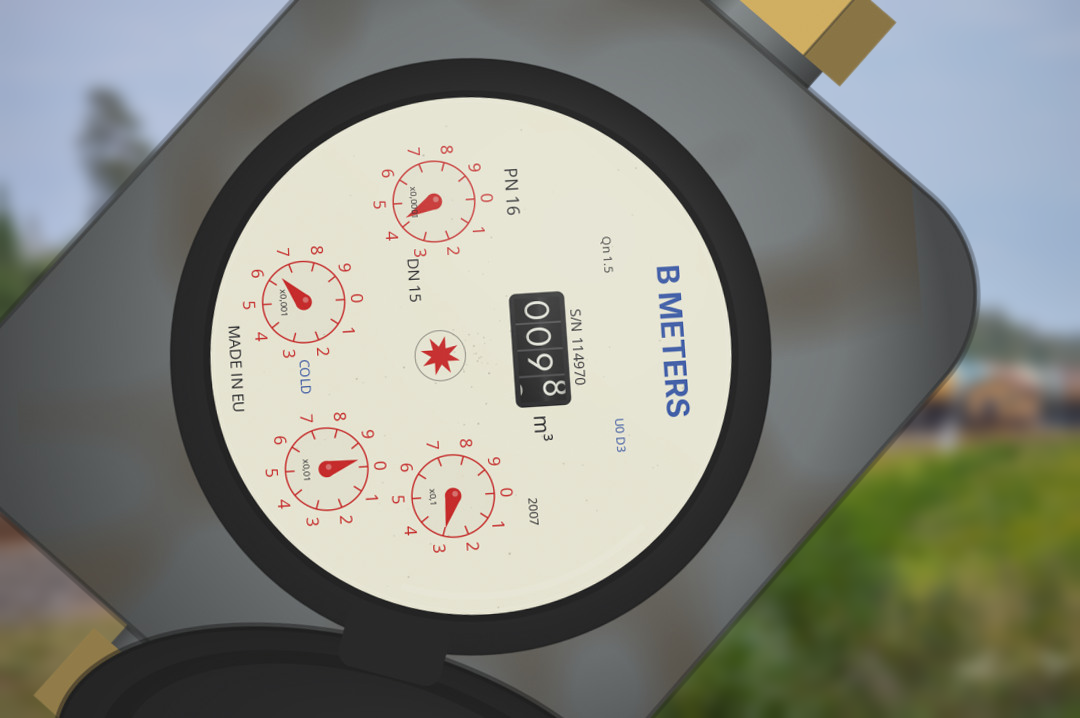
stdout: value=98.2964 unit=m³
